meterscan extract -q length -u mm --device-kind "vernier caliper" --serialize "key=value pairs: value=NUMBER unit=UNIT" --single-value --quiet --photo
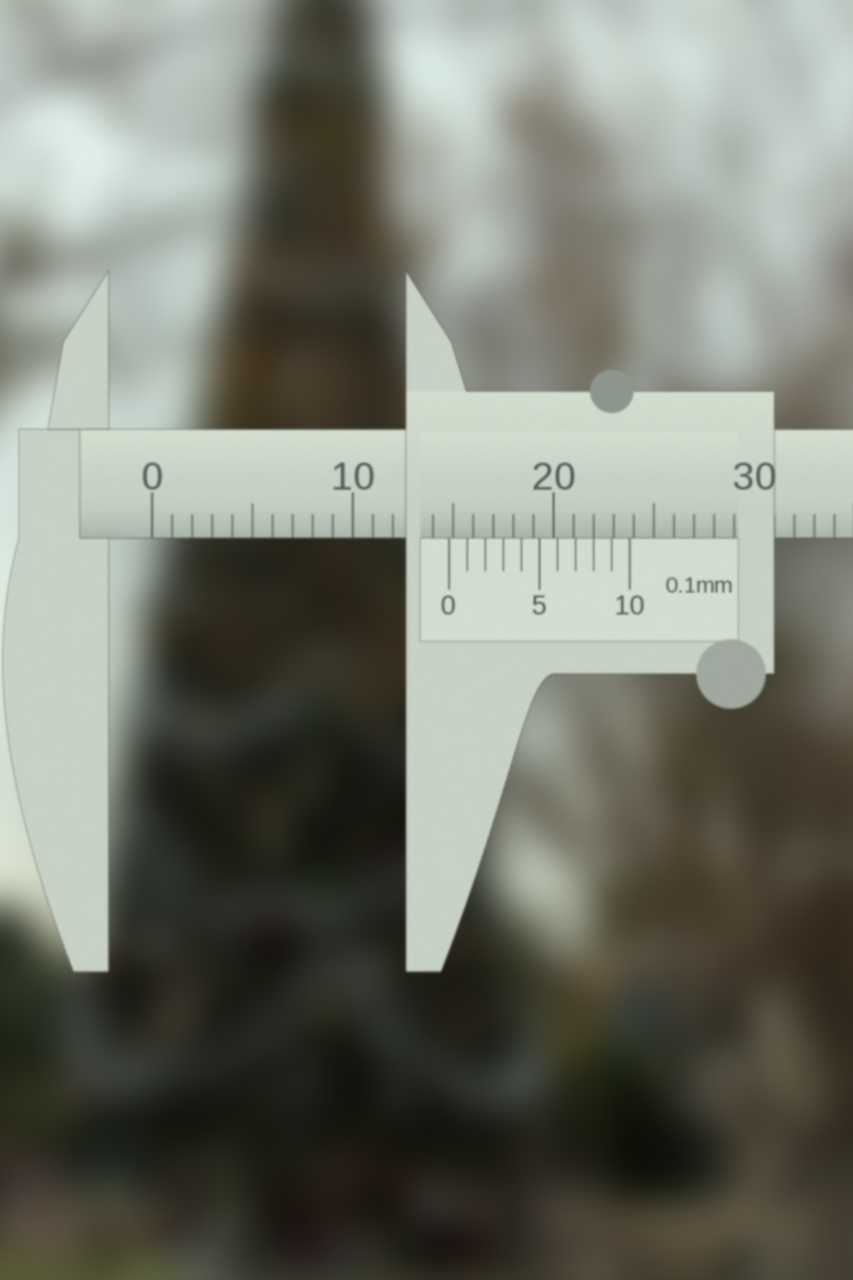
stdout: value=14.8 unit=mm
